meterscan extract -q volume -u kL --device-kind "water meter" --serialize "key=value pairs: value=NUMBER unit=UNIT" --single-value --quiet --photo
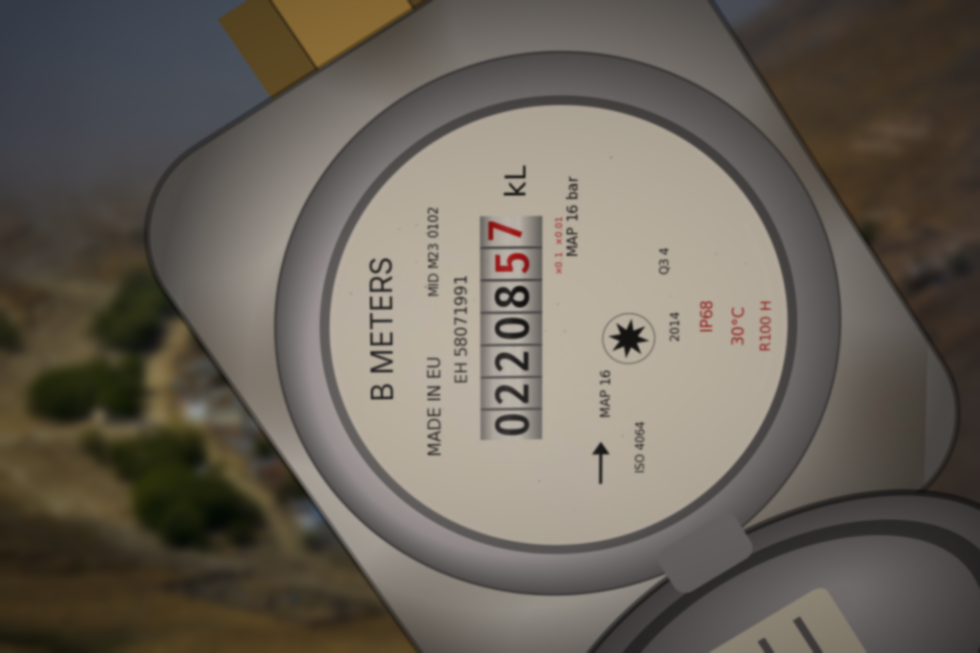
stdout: value=2208.57 unit=kL
